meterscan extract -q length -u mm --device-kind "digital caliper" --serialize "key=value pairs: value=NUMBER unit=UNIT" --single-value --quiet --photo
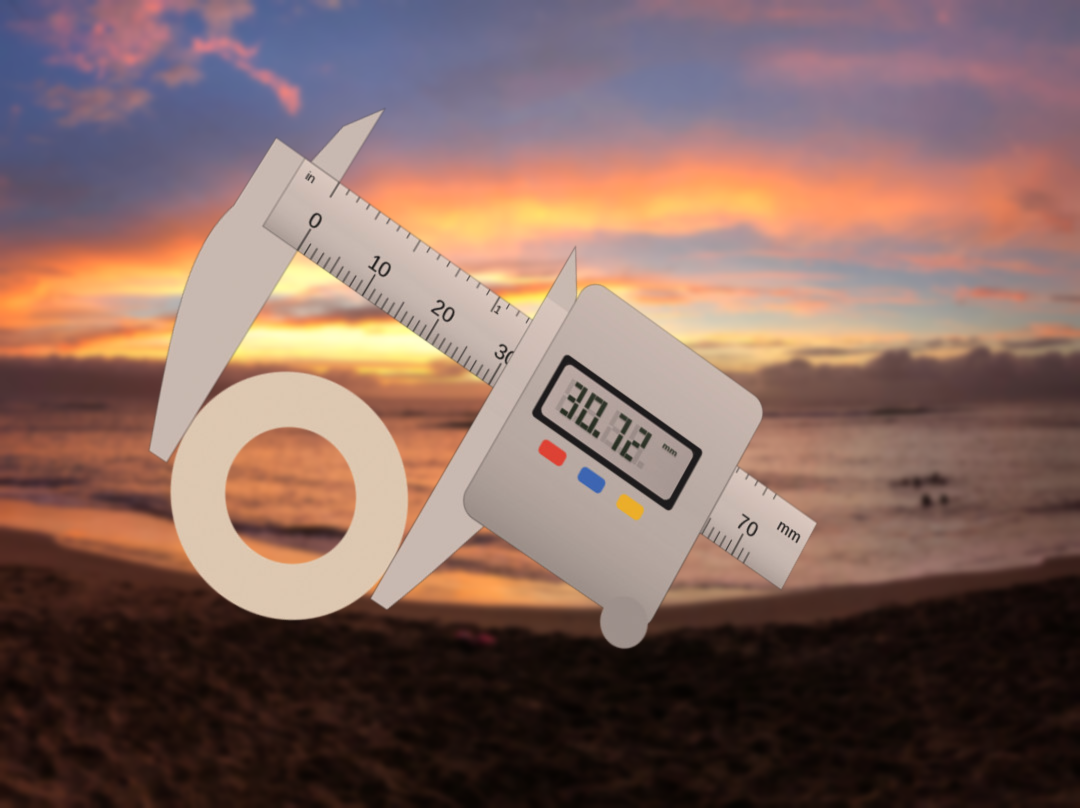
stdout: value=30.72 unit=mm
